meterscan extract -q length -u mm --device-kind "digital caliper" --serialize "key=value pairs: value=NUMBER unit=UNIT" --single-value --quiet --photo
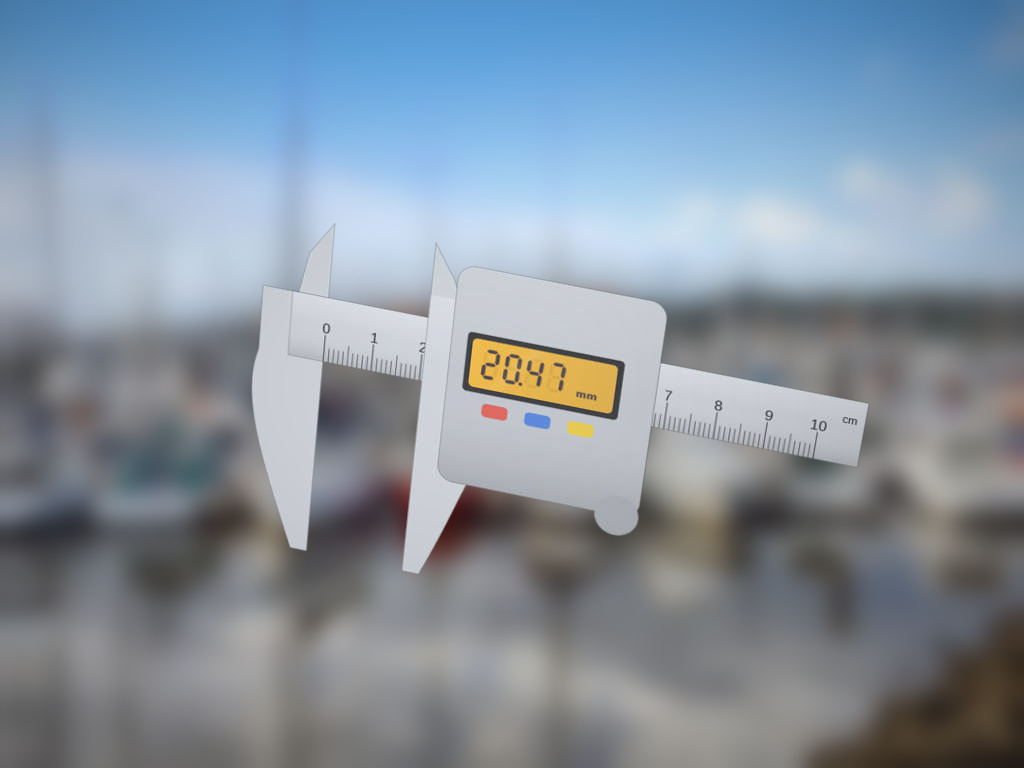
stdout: value=20.47 unit=mm
